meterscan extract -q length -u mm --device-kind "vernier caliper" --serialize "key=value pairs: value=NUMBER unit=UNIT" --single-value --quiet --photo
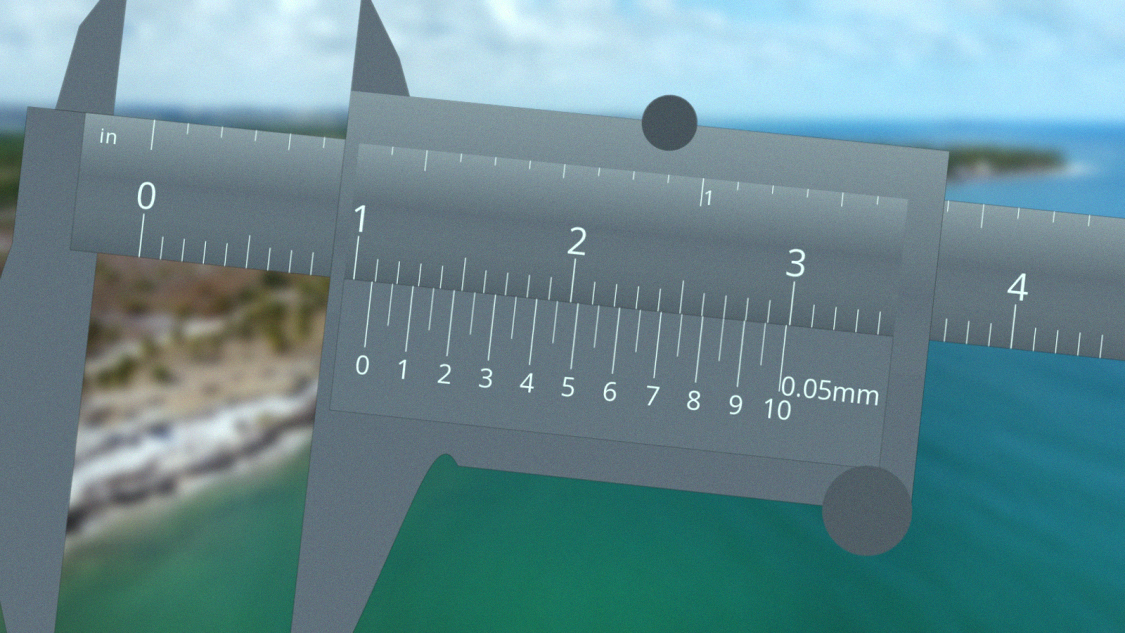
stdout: value=10.85 unit=mm
